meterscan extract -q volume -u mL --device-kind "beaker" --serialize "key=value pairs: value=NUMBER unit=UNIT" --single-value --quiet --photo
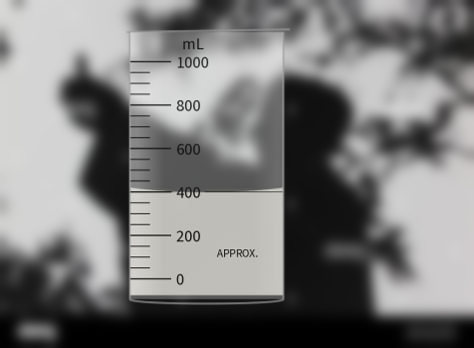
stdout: value=400 unit=mL
